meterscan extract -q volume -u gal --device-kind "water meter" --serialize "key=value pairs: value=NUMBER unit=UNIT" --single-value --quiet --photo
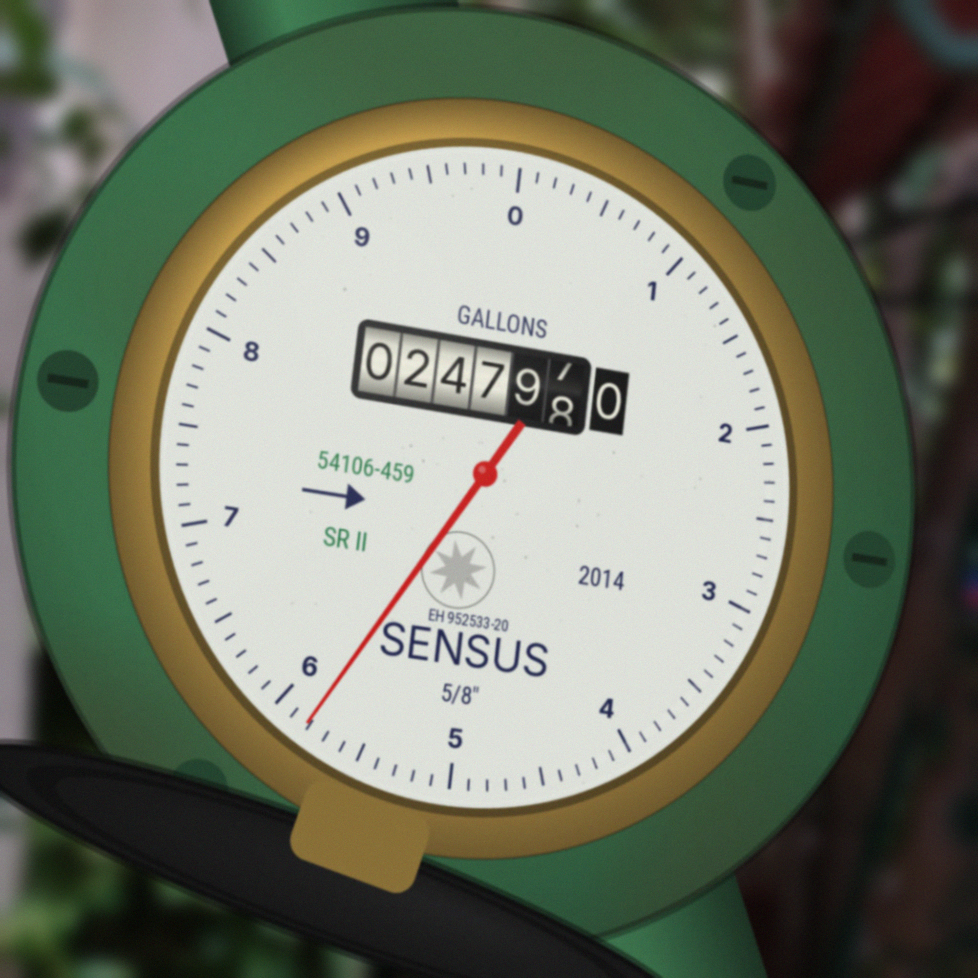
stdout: value=247975.8 unit=gal
